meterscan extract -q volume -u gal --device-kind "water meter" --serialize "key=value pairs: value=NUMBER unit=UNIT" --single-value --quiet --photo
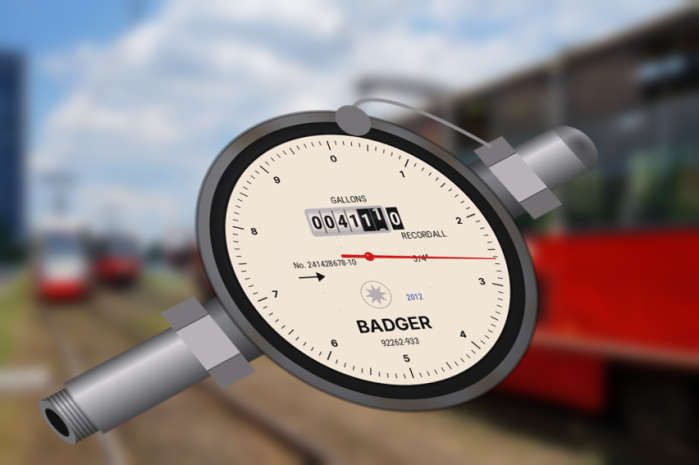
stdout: value=41112.6 unit=gal
